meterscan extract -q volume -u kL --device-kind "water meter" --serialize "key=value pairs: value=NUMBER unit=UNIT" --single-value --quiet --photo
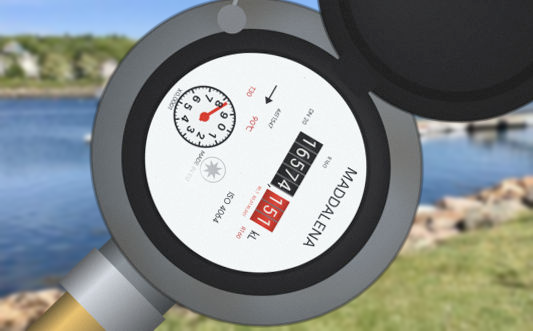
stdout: value=16574.1518 unit=kL
